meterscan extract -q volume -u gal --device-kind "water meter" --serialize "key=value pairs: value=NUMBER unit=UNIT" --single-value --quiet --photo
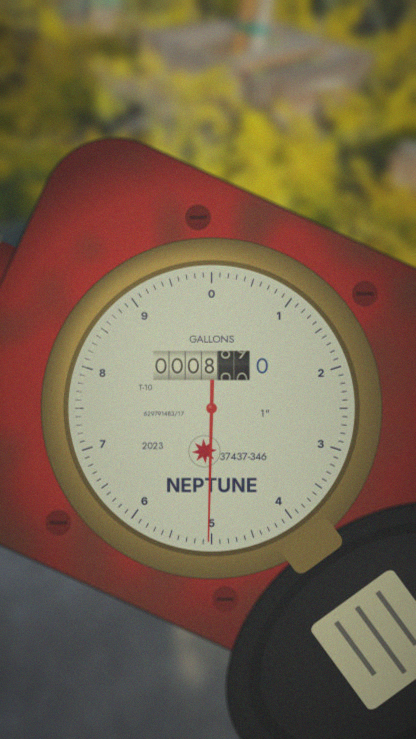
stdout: value=8895.0 unit=gal
